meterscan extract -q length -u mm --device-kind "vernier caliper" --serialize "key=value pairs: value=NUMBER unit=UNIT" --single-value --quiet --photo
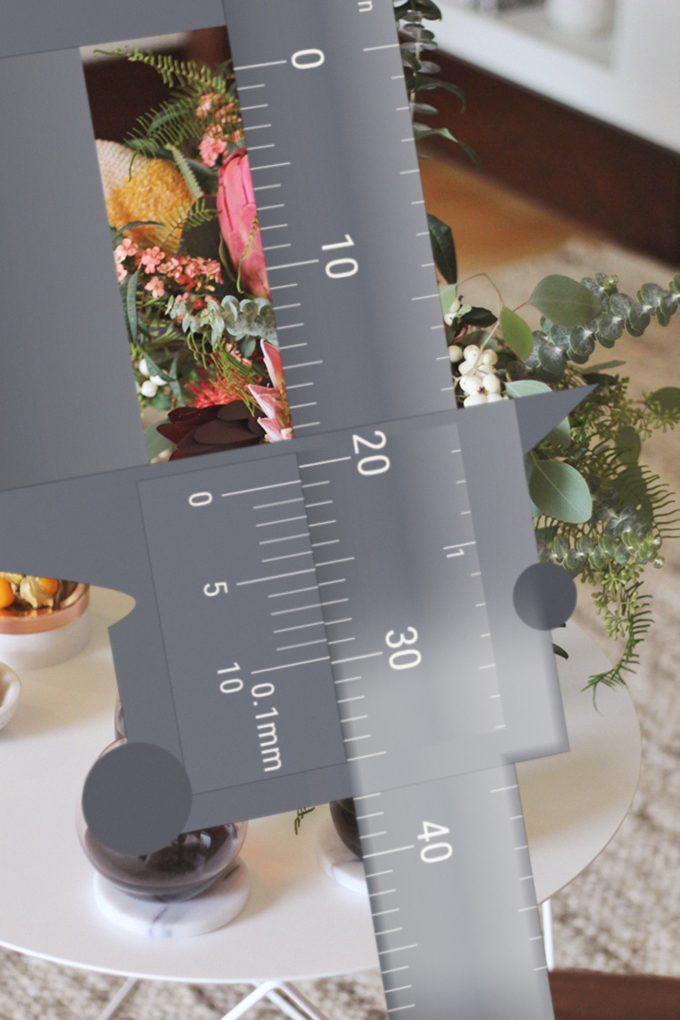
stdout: value=20.7 unit=mm
